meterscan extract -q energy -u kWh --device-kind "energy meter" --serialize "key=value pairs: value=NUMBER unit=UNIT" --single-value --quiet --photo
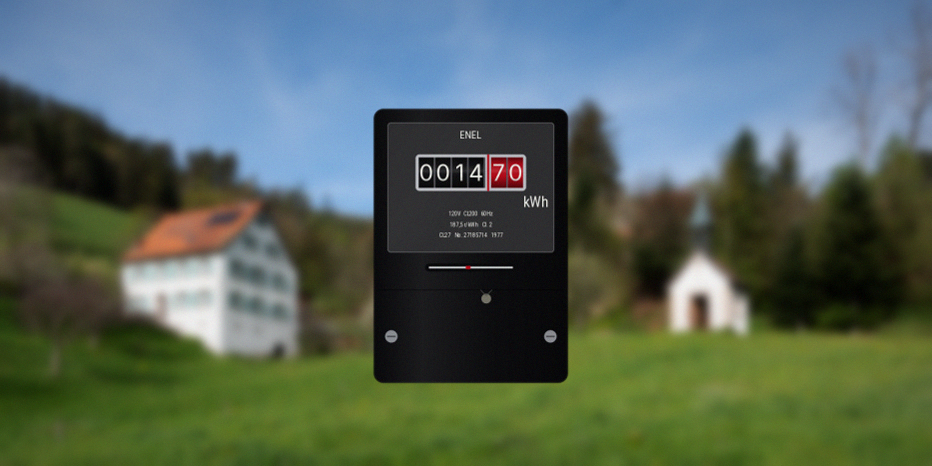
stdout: value=14.70 unit=kWh
